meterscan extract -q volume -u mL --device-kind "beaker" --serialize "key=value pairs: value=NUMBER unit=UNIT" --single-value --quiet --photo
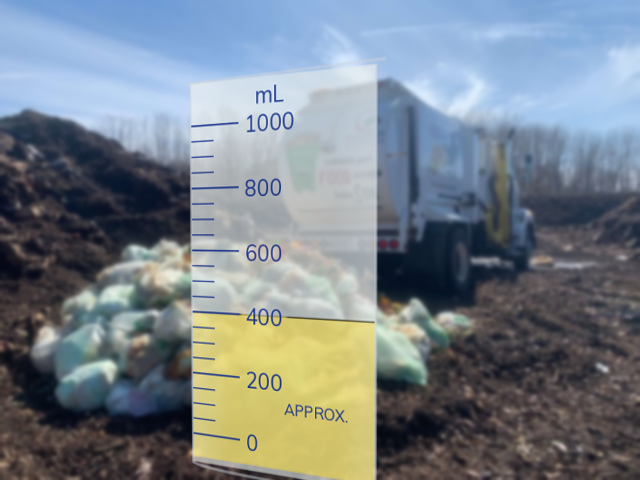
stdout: value=400 unit=mL
